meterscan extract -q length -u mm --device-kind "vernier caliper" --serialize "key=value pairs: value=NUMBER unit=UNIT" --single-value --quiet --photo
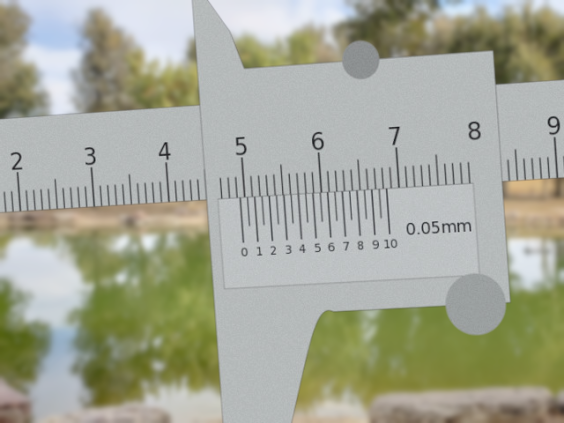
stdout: value=49.4 unit=mm
